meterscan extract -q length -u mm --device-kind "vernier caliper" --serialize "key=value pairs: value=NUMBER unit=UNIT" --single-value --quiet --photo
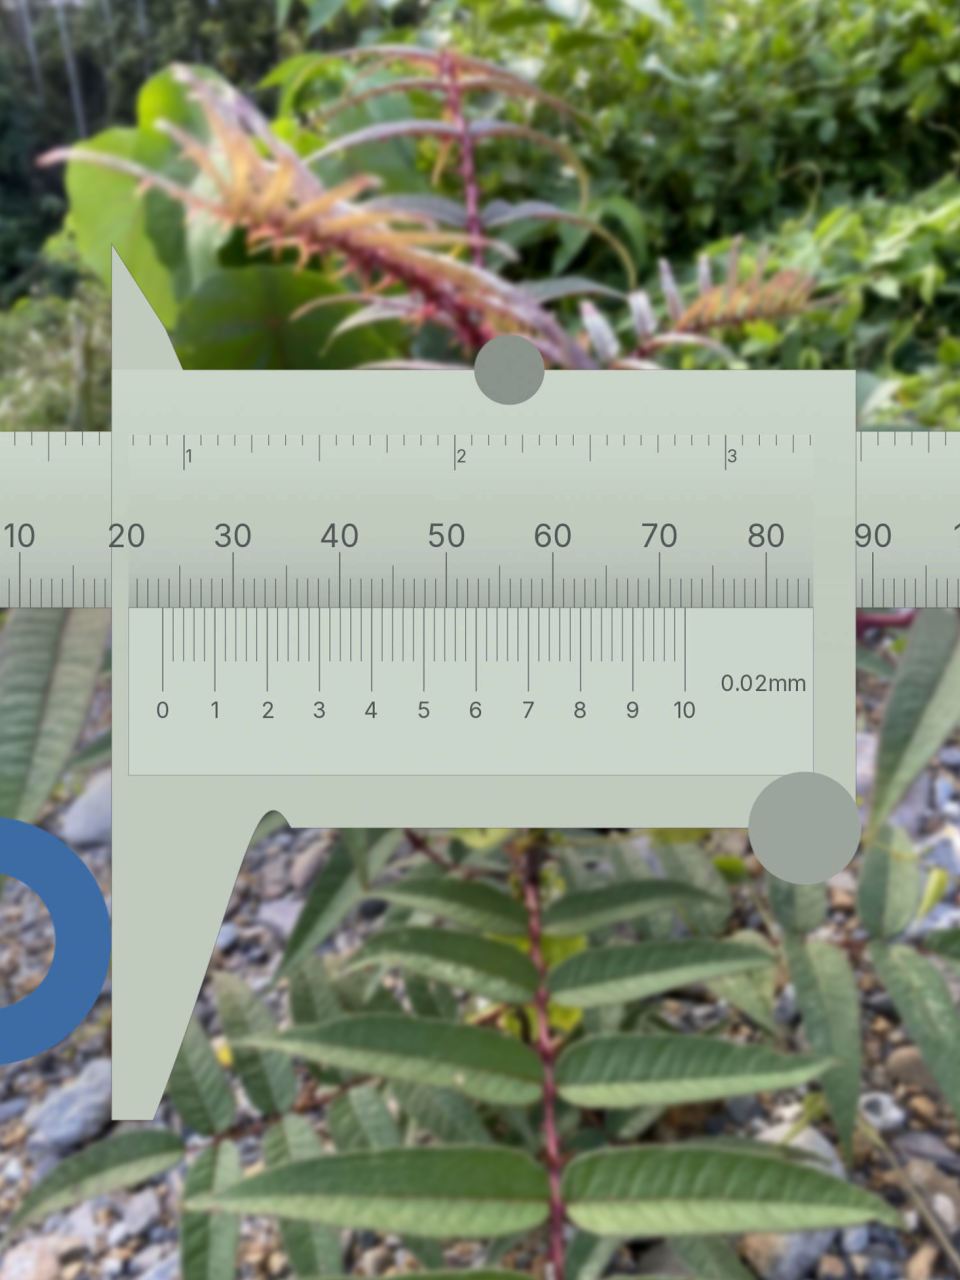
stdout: value=23.4 unit=mm
